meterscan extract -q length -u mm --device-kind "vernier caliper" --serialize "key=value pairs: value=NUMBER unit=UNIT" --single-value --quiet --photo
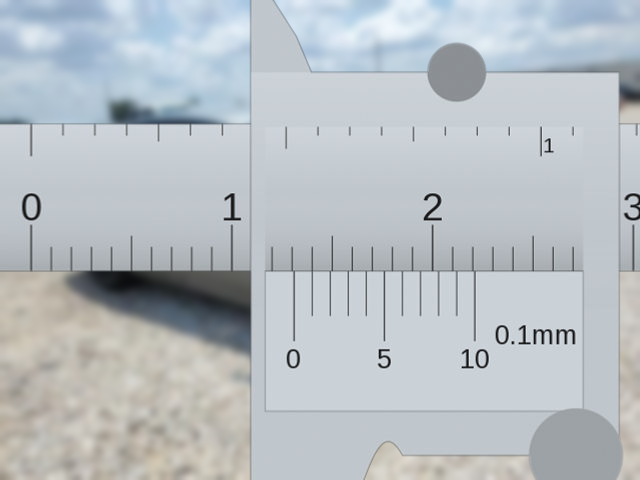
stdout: value=13.1 unit=mm
